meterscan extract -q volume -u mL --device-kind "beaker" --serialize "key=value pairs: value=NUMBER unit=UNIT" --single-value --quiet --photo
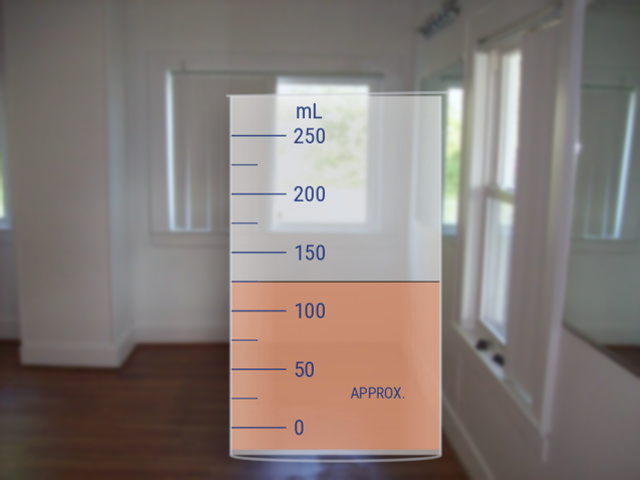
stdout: value=125 unit=mL
